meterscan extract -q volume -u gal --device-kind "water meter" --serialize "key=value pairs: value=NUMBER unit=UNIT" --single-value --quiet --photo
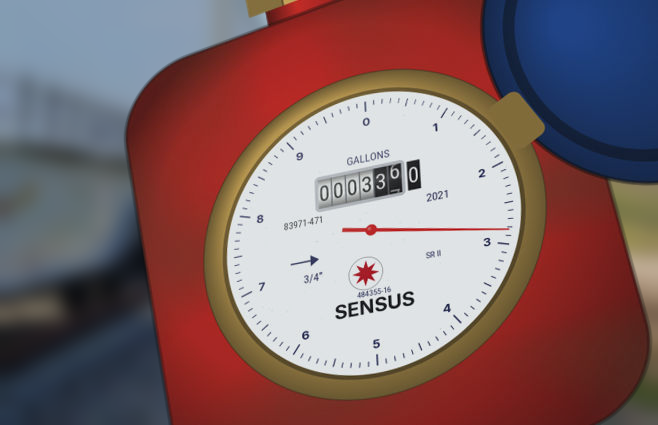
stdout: value=3362.8 unit=gal
